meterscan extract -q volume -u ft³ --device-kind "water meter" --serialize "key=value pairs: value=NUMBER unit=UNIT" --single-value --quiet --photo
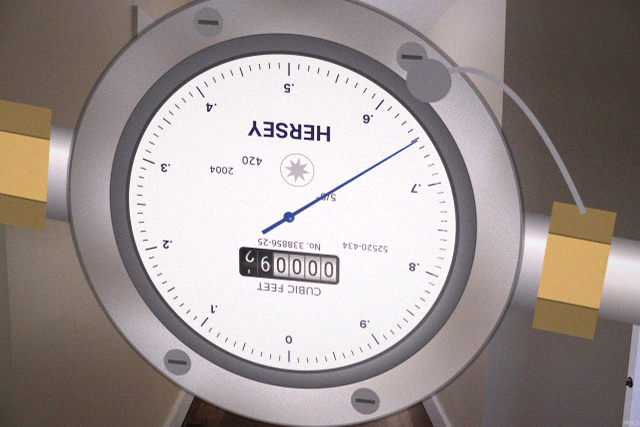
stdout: value=91.65 unit=ft³
